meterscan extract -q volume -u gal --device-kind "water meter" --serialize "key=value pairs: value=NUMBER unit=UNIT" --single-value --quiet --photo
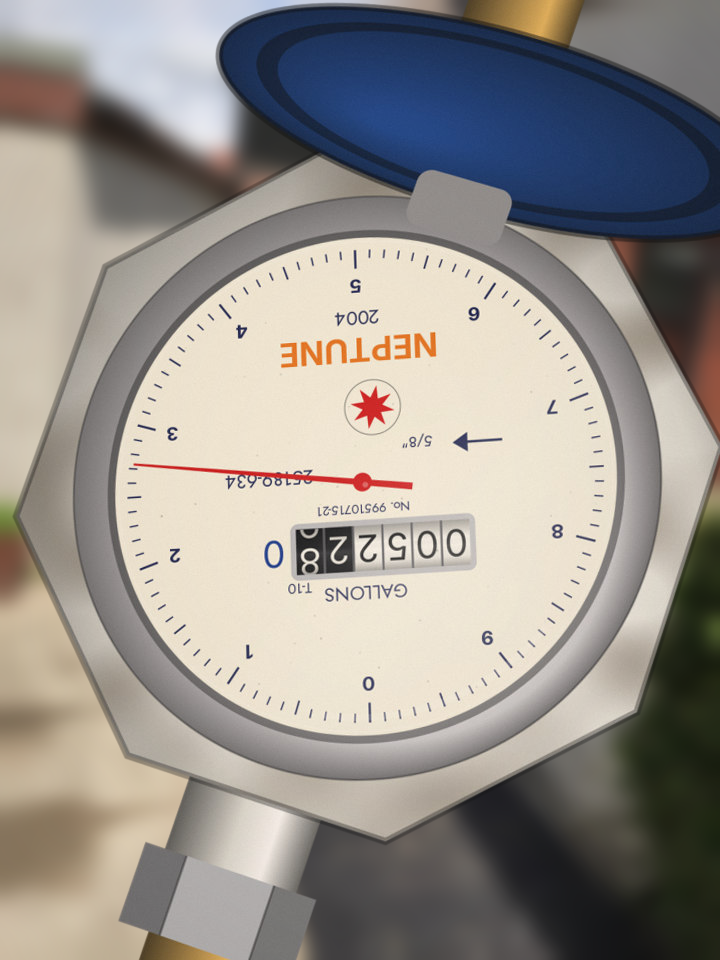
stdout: value=52282.7 unit=gal
